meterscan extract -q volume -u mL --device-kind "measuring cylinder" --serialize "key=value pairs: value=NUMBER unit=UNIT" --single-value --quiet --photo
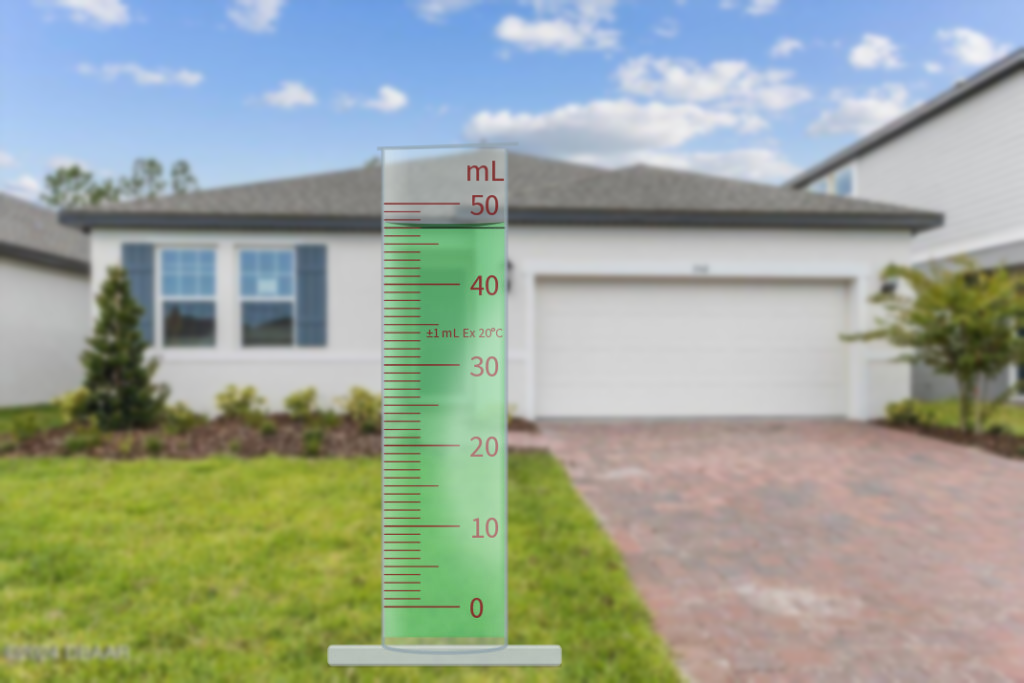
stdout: value=47 unit=mL
